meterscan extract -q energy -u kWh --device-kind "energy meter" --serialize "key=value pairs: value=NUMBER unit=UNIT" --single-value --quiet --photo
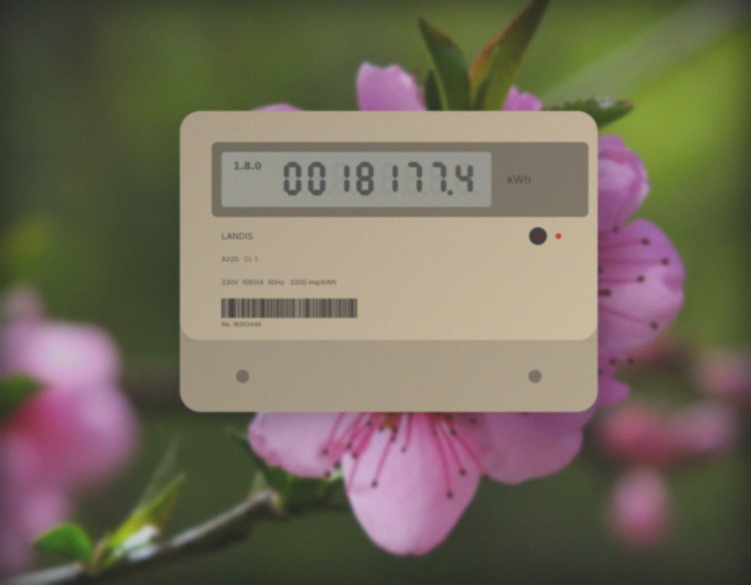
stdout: value=18177.4 unit=kWh
